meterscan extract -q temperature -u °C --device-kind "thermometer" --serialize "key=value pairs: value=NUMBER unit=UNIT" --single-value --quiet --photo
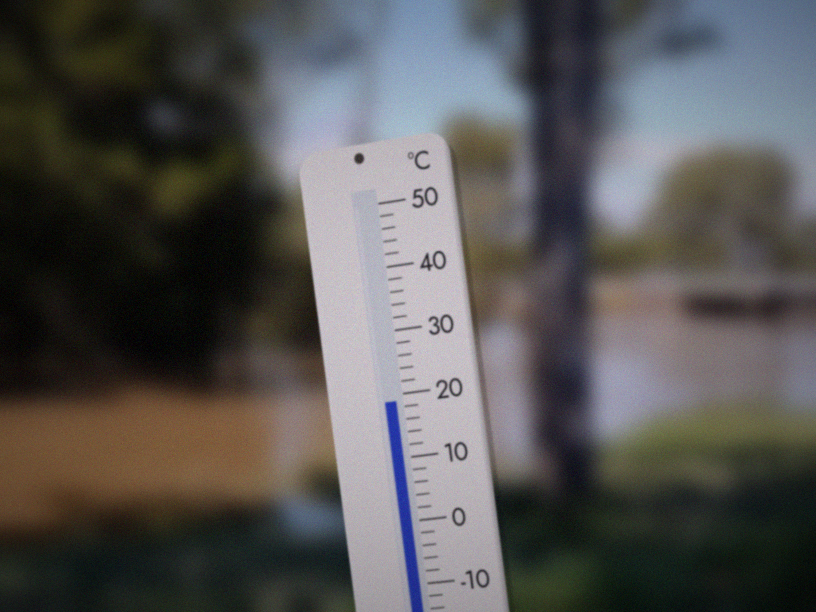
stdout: value=19 unit=°C
